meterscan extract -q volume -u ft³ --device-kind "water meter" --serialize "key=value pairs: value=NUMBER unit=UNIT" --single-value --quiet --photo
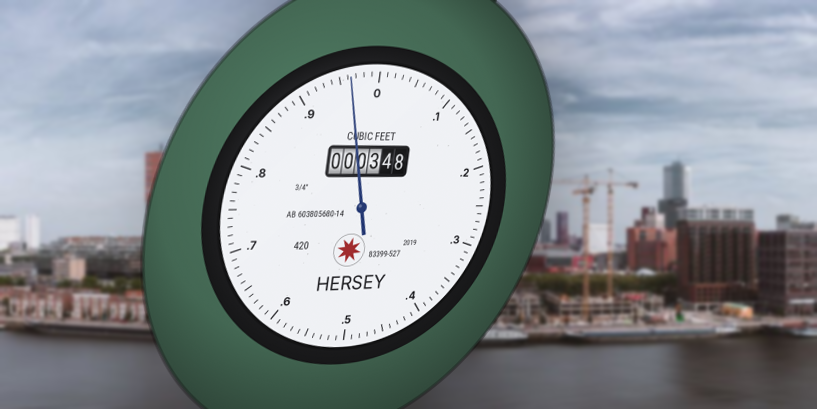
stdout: value=347.96 unit=ft³
